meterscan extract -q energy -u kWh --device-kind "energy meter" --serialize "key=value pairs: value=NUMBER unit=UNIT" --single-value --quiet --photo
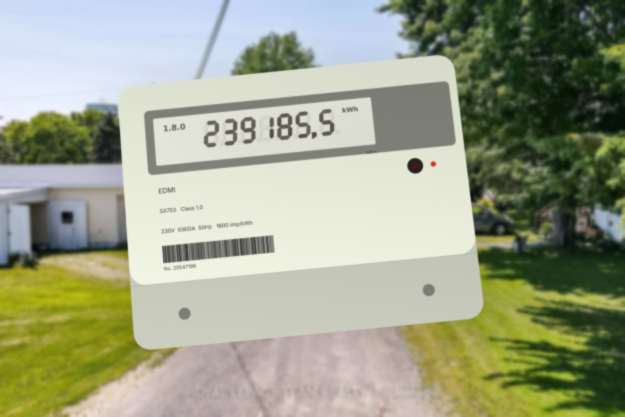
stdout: value=239185.5 unit=kWh
